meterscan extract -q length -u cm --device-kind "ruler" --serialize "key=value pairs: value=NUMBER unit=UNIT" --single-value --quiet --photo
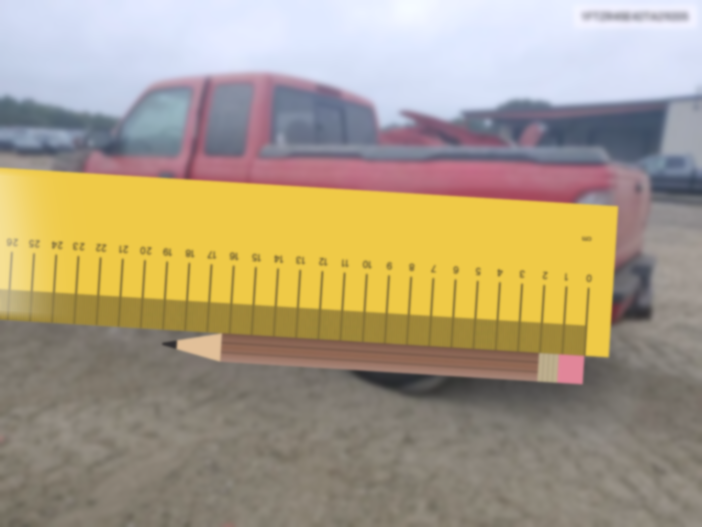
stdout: value=19 unit=cm
